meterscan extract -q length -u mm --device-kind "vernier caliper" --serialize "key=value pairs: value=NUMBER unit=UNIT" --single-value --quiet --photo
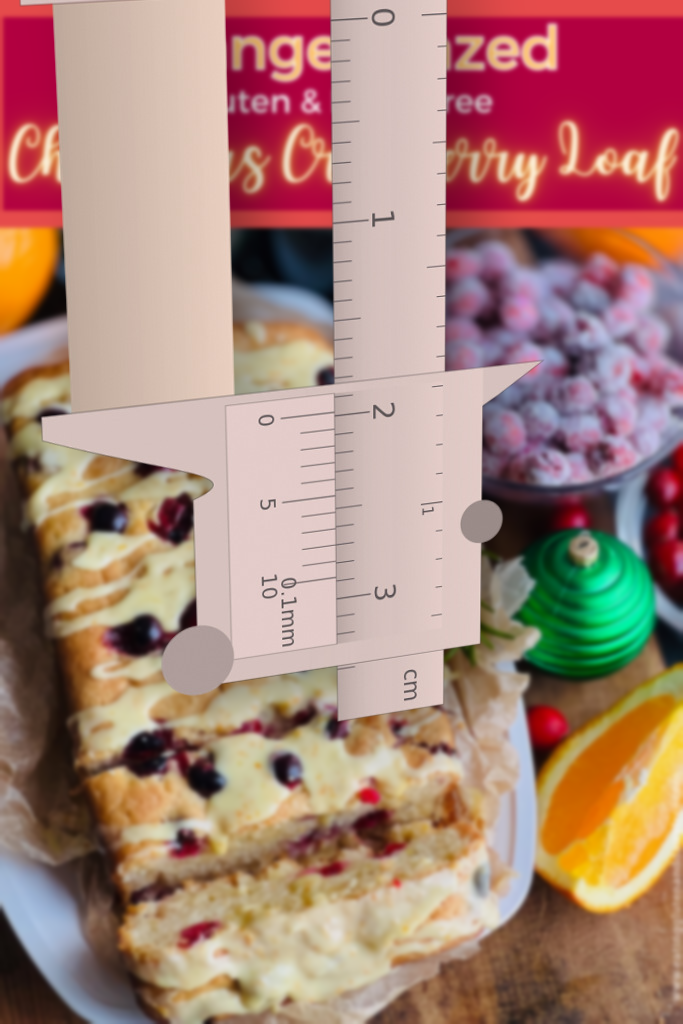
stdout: value=19.8 unit=mm
